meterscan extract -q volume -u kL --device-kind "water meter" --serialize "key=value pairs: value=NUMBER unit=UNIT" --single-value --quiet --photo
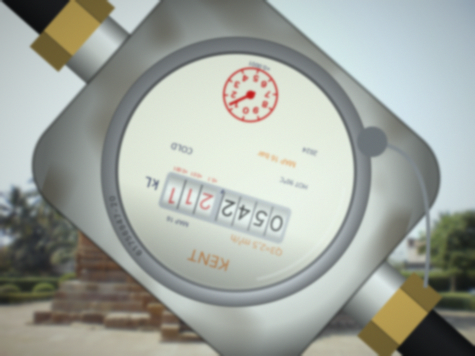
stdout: value=542.2111 unit=kL
